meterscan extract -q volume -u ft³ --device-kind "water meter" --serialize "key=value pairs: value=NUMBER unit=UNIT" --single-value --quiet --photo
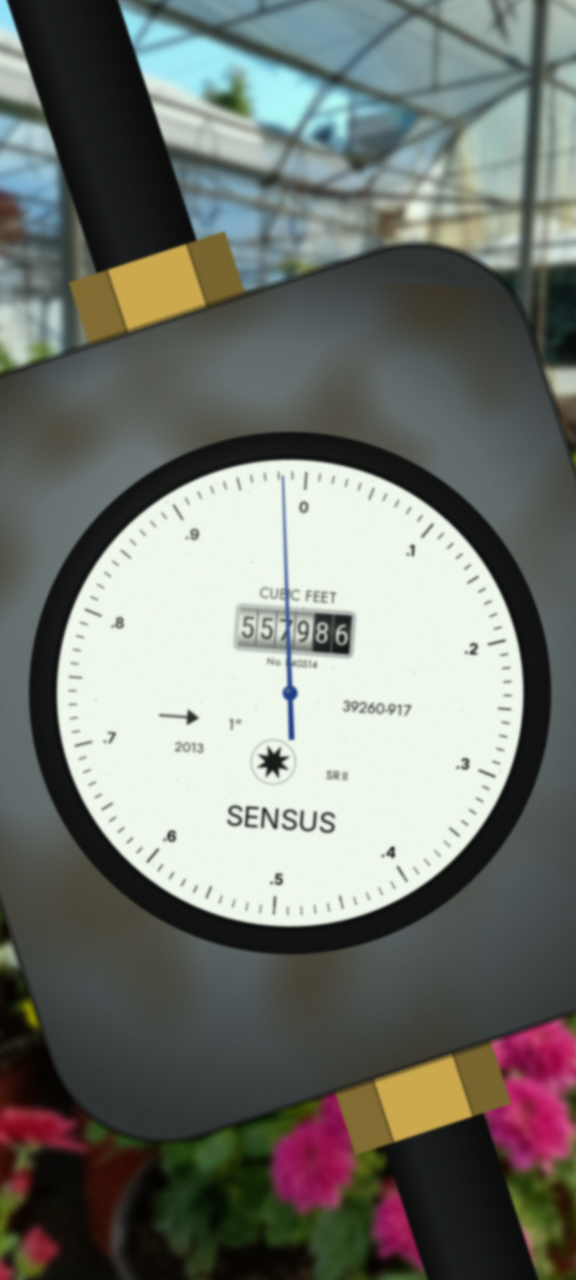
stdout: value=557985.98 unit=ft³
